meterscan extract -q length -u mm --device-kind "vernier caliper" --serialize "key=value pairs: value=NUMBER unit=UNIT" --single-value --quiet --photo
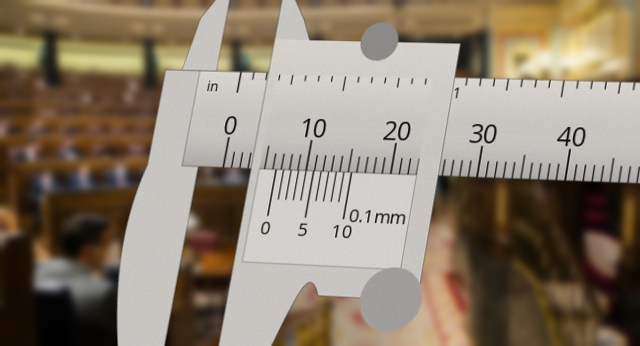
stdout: value=6.4 unit=mm
